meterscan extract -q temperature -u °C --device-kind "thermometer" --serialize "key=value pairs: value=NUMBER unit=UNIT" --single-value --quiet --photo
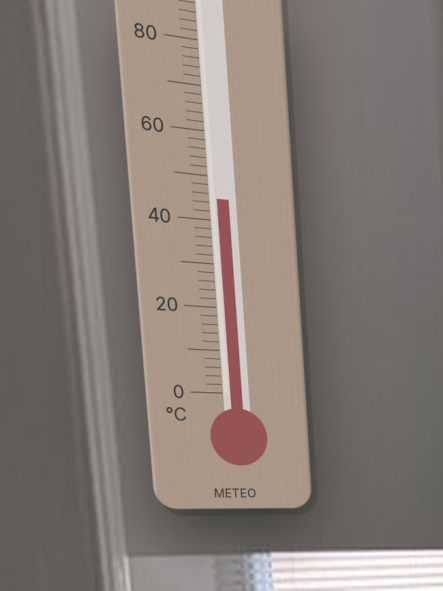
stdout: value=45 unit=°C
